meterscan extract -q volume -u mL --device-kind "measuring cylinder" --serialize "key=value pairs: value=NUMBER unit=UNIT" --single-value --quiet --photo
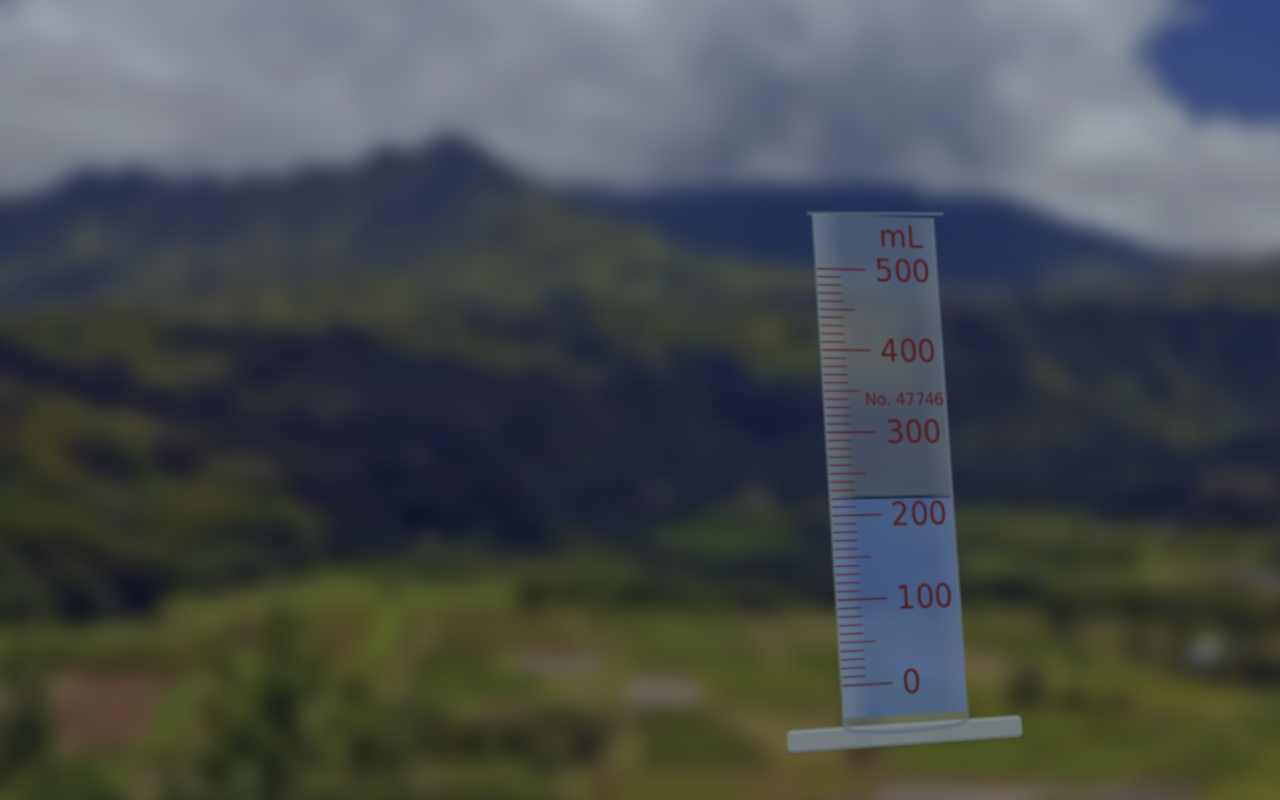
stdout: value=220 unit=mL
